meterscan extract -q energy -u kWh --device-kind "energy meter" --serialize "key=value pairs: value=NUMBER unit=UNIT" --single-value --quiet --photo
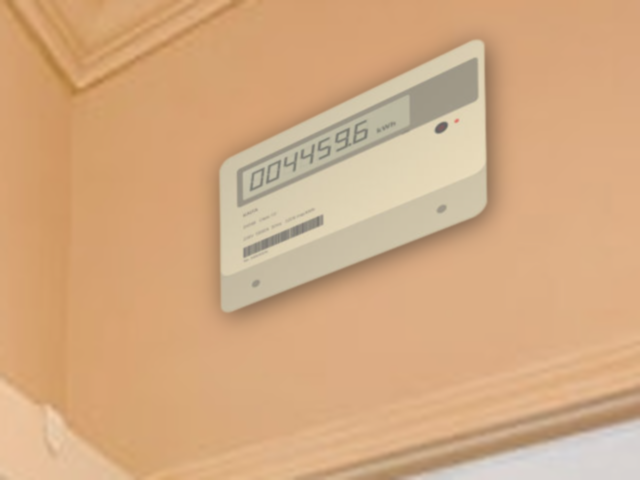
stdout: value=4459.6 unit=kWh
